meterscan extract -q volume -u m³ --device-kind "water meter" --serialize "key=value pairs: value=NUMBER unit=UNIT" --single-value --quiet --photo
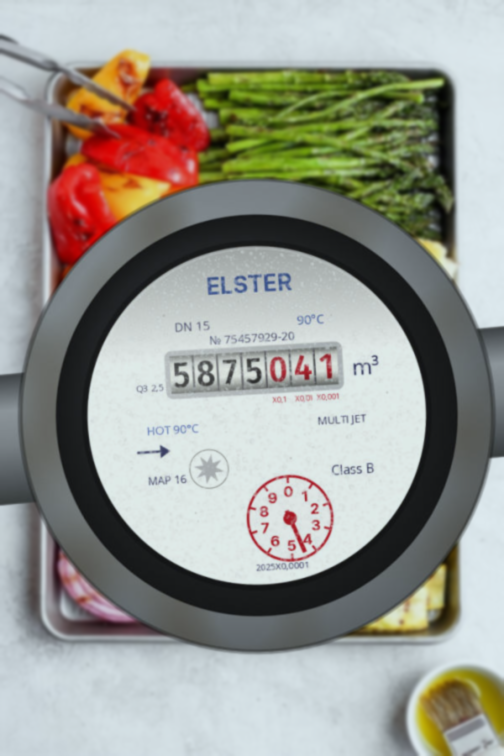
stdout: value=5875.0414 unit=m³
